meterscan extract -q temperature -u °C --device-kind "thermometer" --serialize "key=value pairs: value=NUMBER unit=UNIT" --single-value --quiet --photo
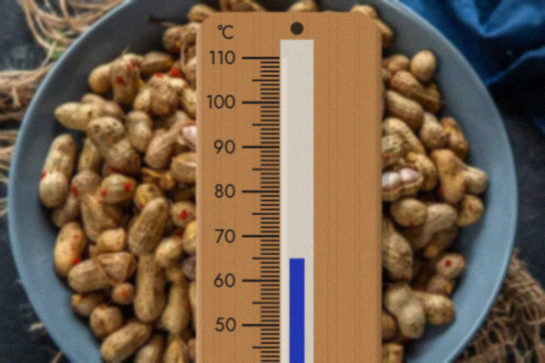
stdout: value=65 unit=°C
